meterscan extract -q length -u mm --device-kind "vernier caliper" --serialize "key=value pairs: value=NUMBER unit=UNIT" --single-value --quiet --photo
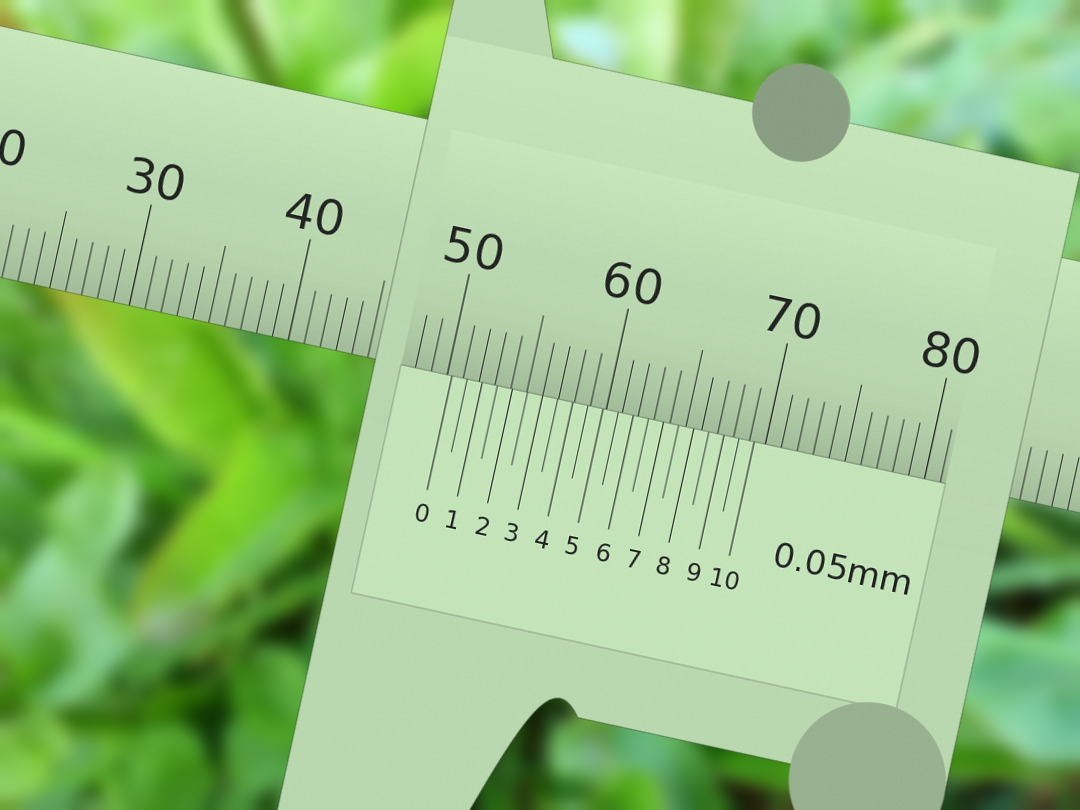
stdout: value=50.3 unit=mm
